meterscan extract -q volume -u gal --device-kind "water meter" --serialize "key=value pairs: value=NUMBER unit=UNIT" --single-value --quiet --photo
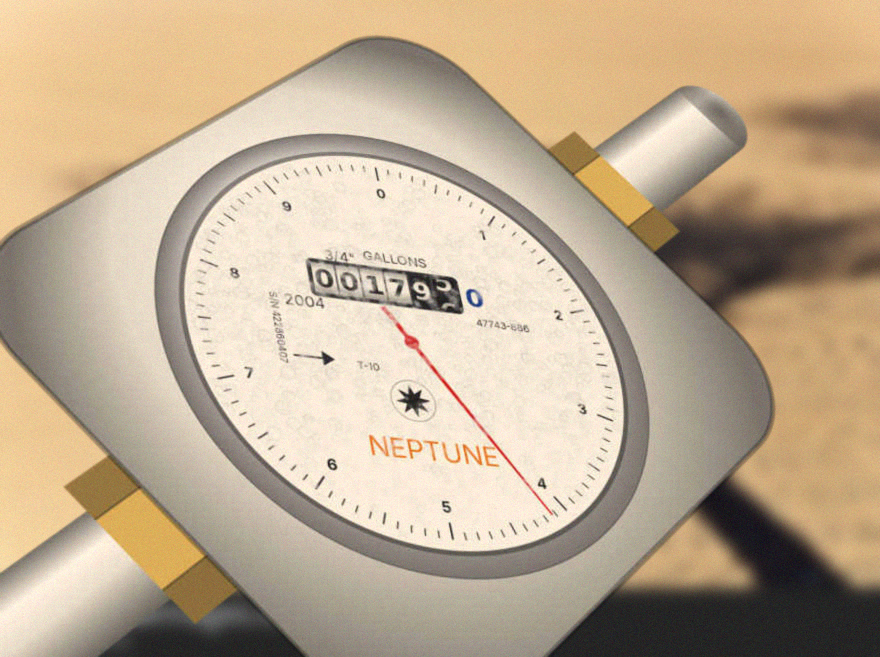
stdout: value=17954.1 unit=gal
